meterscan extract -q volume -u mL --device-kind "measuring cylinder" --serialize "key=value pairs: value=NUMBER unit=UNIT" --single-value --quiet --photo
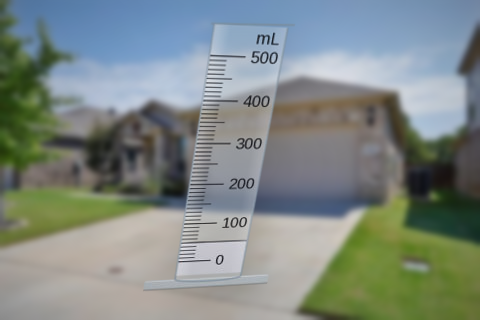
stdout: value=50 unit=mL
